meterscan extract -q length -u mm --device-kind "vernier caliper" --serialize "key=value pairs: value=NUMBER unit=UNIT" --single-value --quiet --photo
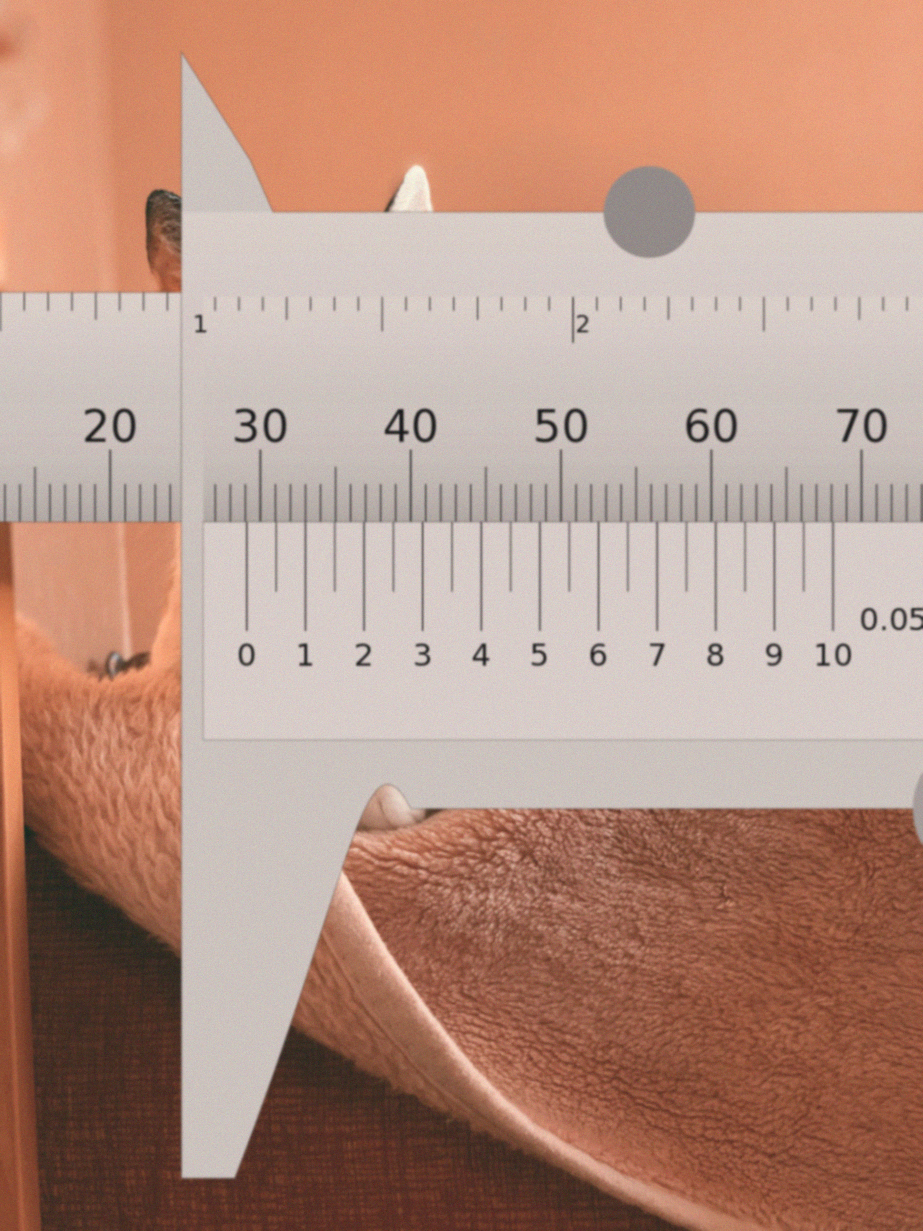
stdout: value=29.1 unit=mm
